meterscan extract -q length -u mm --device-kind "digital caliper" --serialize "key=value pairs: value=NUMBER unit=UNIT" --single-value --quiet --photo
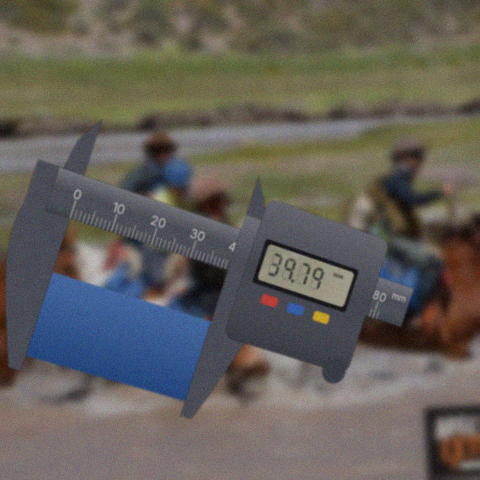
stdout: value=39.79 unit=mm
